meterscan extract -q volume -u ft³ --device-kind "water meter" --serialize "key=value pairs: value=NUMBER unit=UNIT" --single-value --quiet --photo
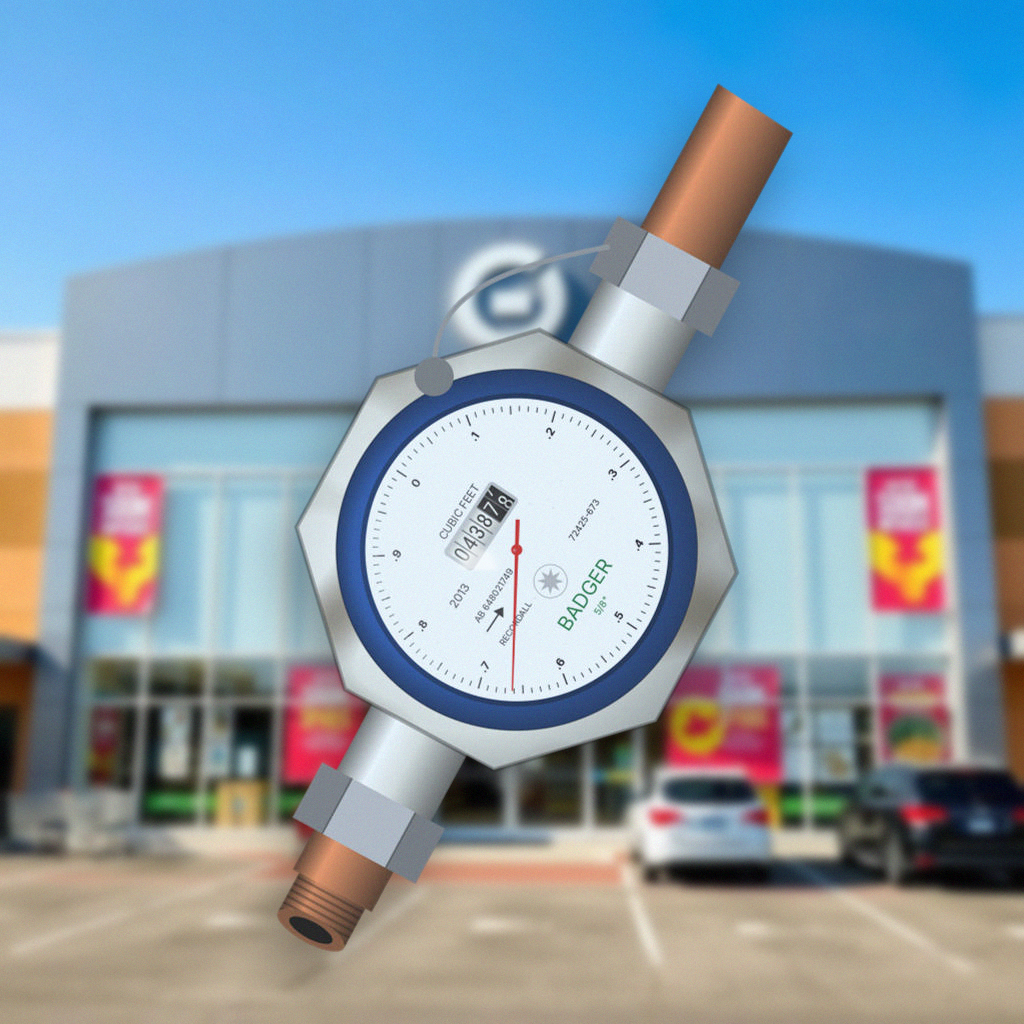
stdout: value=43877.66 unit=ft³
